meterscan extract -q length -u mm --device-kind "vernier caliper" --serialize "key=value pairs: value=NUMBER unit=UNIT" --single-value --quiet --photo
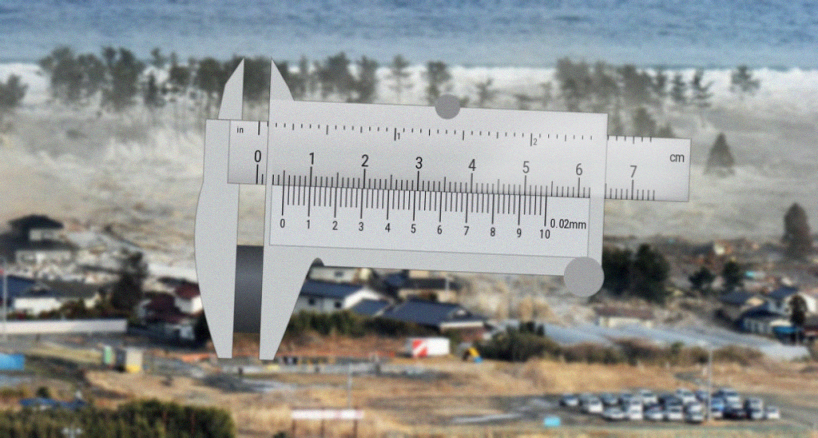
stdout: value=5.0 unit=mm
